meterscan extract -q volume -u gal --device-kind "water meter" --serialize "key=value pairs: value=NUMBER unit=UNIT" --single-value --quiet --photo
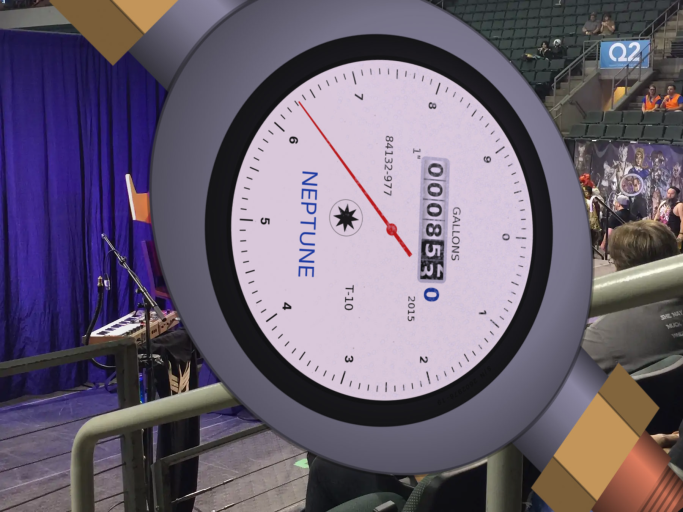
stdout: value=8526.3 unit=gal
